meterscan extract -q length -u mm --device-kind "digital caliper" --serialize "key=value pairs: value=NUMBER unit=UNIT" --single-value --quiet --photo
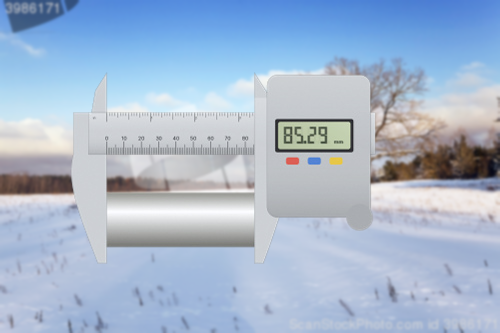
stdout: value=85.29 unit=mm
